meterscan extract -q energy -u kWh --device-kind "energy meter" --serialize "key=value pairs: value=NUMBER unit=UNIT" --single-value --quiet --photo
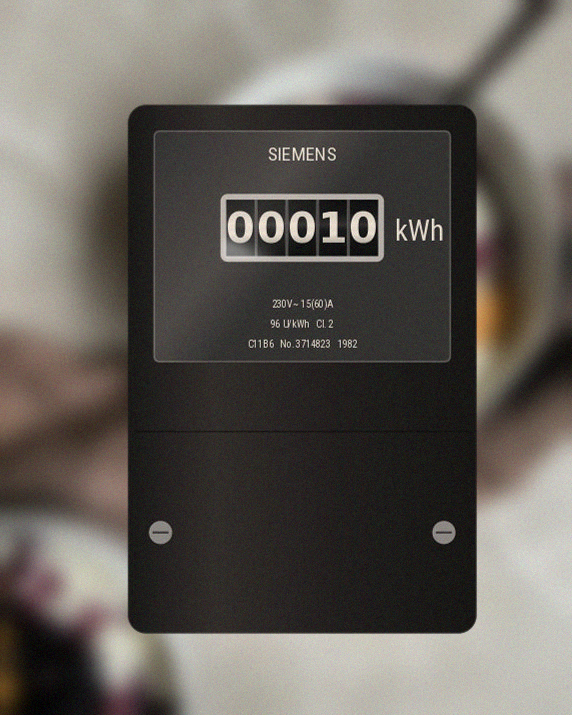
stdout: value=10 unit=kWh
